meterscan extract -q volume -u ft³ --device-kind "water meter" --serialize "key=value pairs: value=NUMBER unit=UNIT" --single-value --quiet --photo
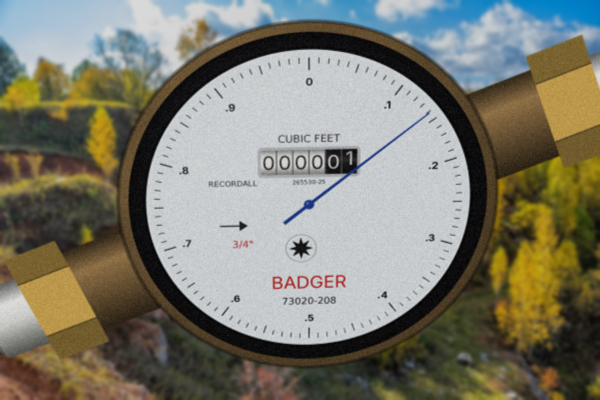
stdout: value=1.14 unit=ft³
